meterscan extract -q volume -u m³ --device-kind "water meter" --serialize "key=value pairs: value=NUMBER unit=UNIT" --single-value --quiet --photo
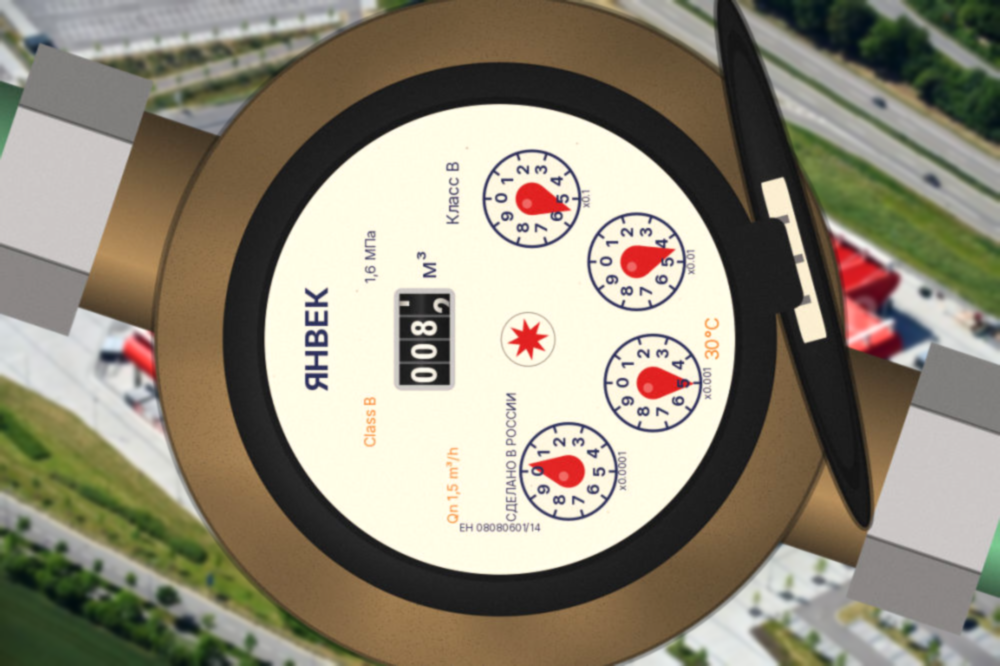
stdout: value=81.5450 unit=m³
